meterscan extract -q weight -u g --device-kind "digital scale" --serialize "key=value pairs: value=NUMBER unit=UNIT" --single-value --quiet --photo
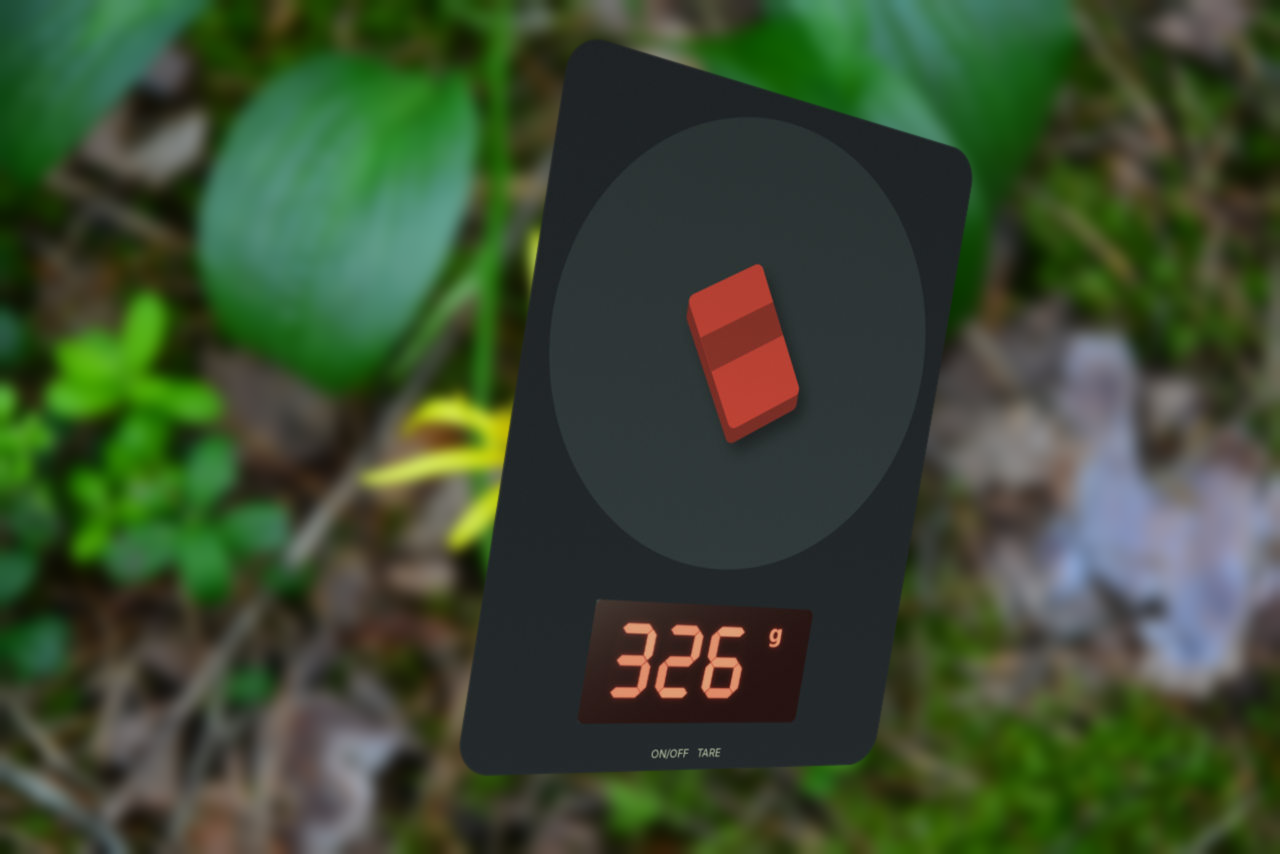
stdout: value=326 unit=g
